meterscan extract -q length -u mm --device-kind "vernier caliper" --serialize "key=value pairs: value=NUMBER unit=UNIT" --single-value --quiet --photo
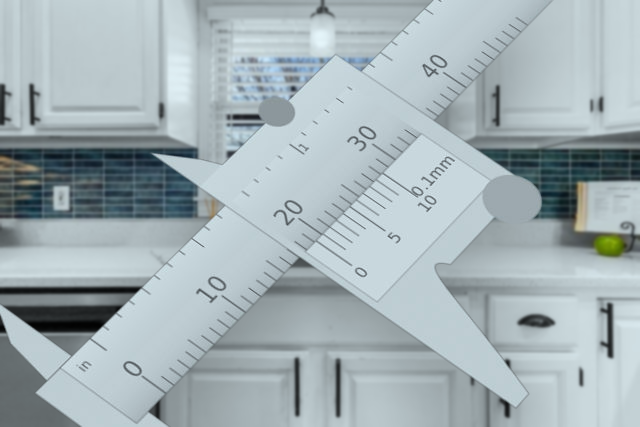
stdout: value=19.2 unit=mm
